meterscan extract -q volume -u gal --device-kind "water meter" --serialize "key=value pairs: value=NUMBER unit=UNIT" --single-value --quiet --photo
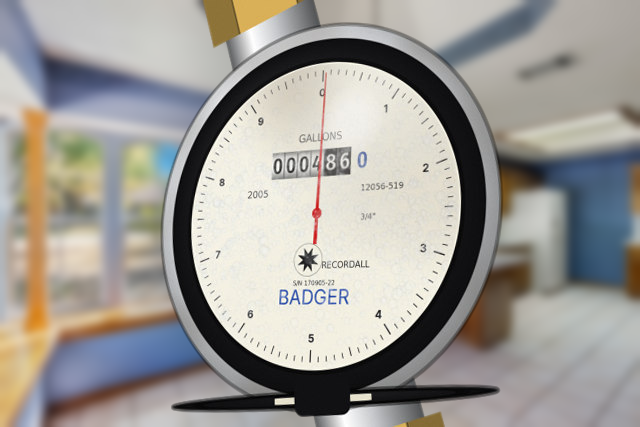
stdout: value=4860.0 unit=gal
